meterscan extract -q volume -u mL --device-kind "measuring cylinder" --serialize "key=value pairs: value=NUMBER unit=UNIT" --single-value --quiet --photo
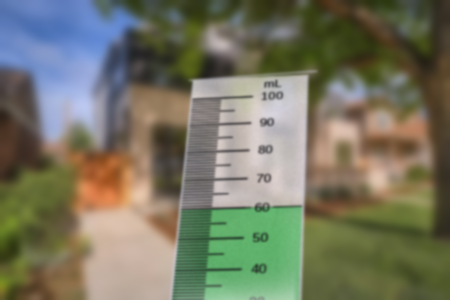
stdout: value=60 unit=mL
